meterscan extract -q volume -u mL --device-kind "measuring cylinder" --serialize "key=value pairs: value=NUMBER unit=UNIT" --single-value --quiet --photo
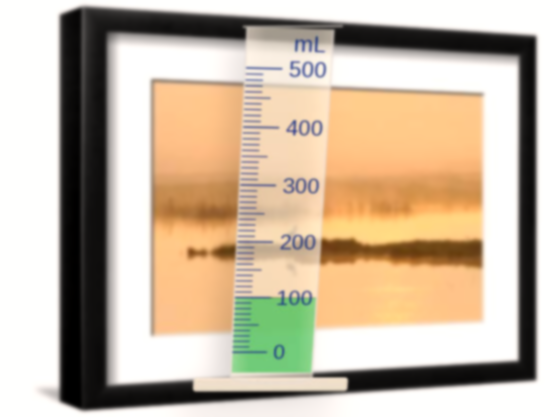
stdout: value=100 unit=mL
